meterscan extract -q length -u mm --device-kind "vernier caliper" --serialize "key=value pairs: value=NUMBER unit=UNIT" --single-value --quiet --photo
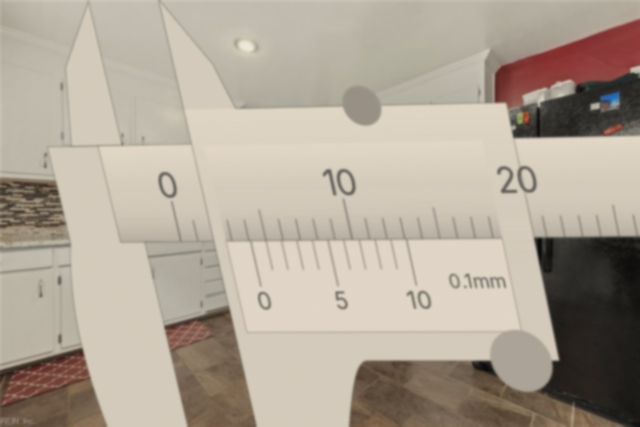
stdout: value=4.1 unit=mm
